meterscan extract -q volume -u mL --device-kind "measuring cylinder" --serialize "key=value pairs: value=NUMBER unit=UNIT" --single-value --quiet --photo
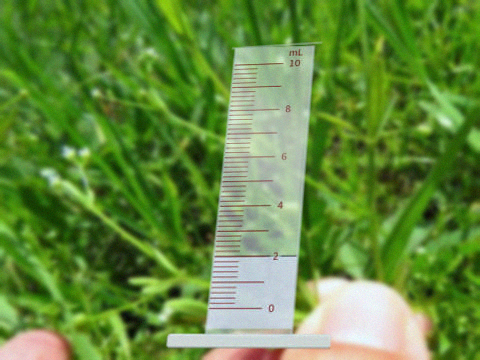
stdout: value=2 unit=mL
